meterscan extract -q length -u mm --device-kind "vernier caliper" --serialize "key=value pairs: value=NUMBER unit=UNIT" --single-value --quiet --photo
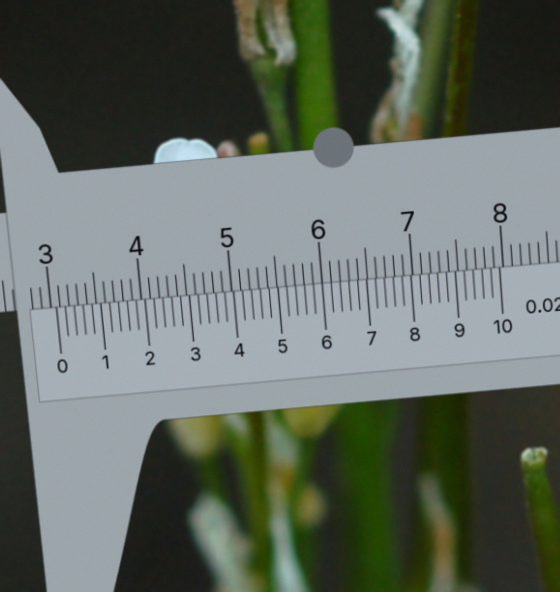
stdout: value=30.6 unit=mm
